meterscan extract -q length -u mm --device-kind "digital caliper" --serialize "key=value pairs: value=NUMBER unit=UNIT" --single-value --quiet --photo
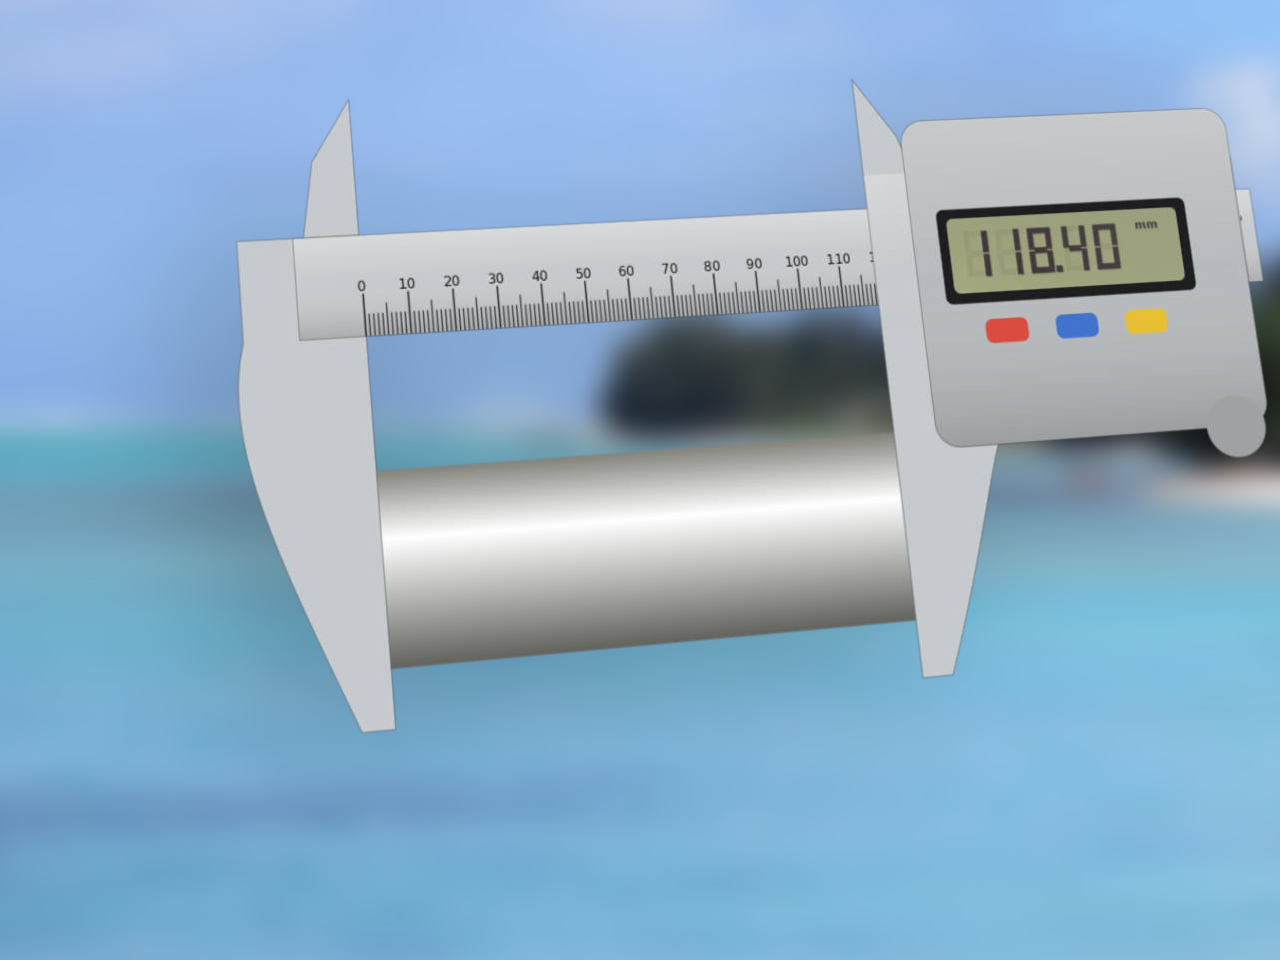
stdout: value=118.40 unit=mm
